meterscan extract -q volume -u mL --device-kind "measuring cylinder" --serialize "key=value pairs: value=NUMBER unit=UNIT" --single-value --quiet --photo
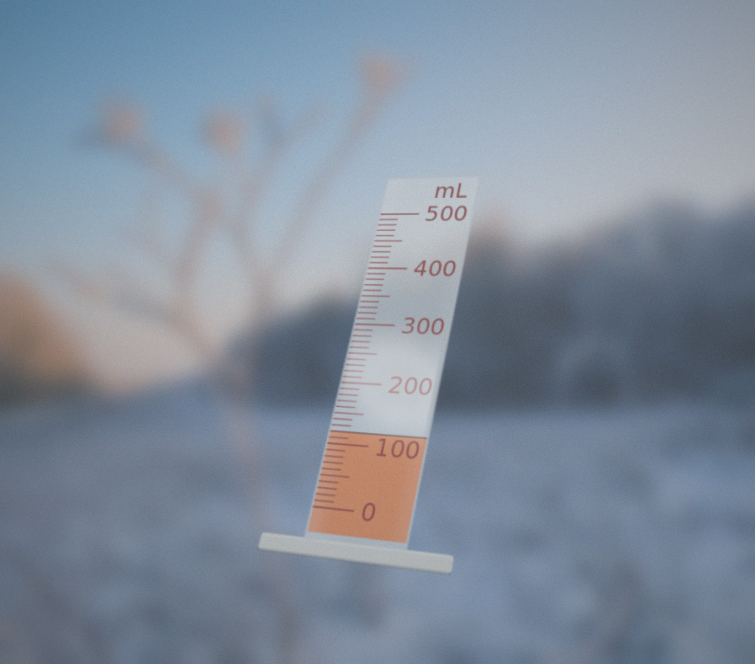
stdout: value=120 unit=mL
